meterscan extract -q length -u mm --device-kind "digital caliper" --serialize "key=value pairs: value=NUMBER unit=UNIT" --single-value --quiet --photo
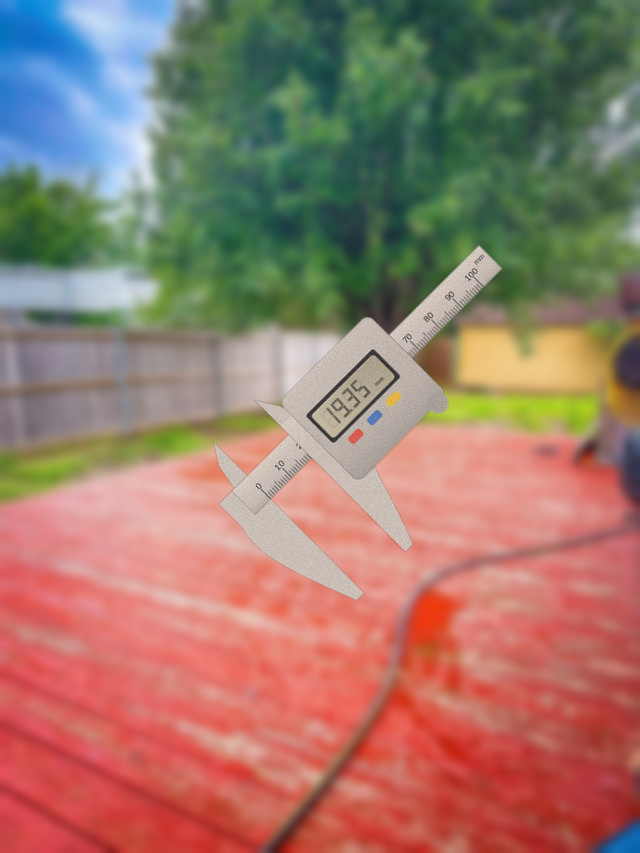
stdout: value=19.35 unit=mm
